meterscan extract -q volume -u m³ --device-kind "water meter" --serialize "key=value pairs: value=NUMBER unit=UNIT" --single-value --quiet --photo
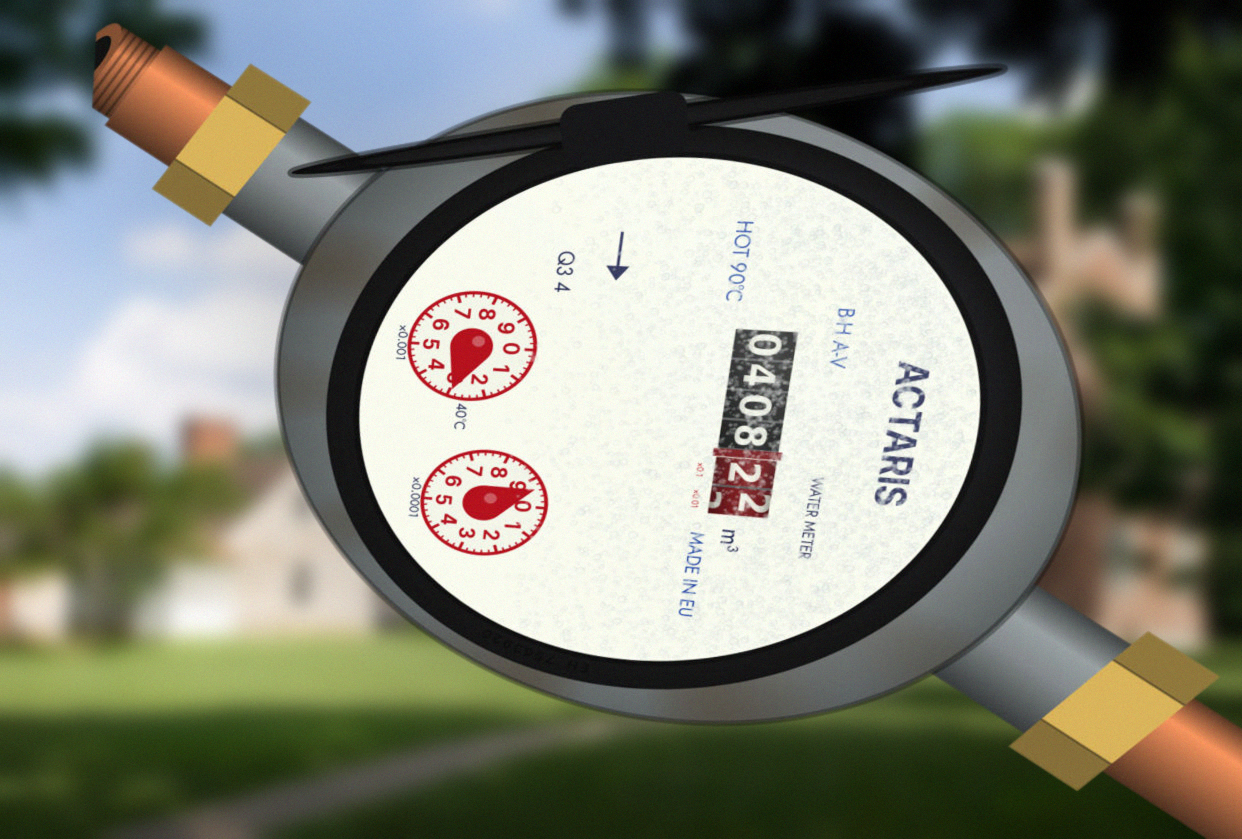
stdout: value=408.2229 unit=m³
